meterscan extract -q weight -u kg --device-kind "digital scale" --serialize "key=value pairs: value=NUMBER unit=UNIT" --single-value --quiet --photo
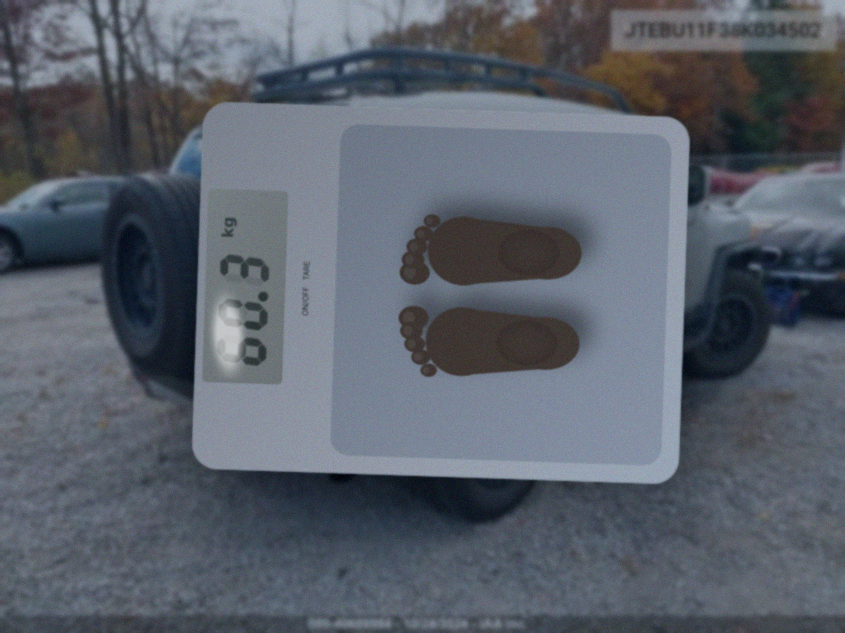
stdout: value=60.3 unit=kg
